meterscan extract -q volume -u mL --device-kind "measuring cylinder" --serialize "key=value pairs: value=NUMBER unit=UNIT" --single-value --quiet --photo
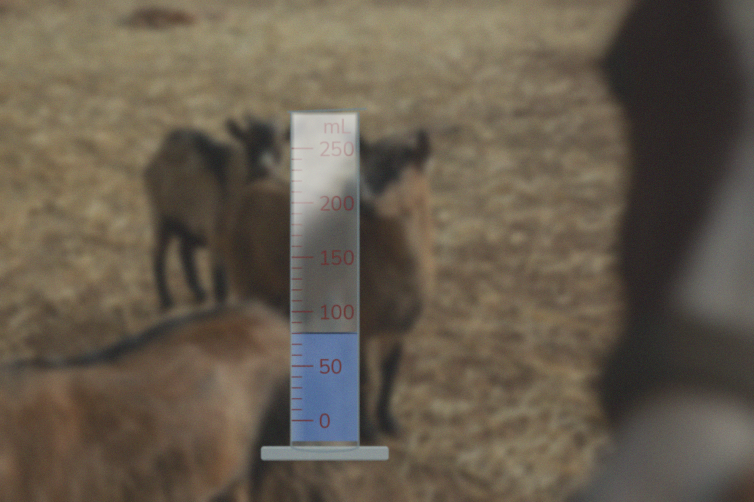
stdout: value=80 unit=mL
